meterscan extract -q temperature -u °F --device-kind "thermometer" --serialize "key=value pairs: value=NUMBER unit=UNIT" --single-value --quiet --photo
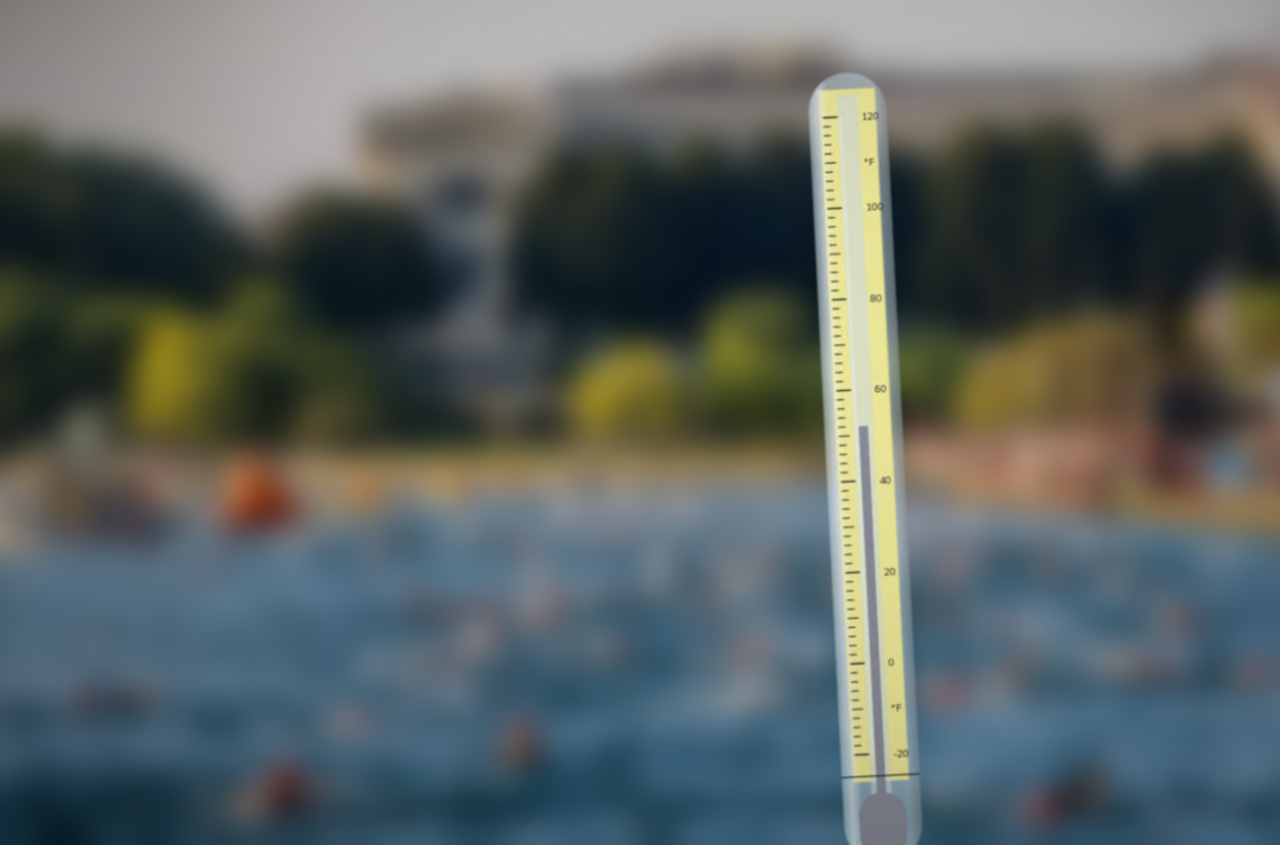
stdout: value=52 unit=°F
